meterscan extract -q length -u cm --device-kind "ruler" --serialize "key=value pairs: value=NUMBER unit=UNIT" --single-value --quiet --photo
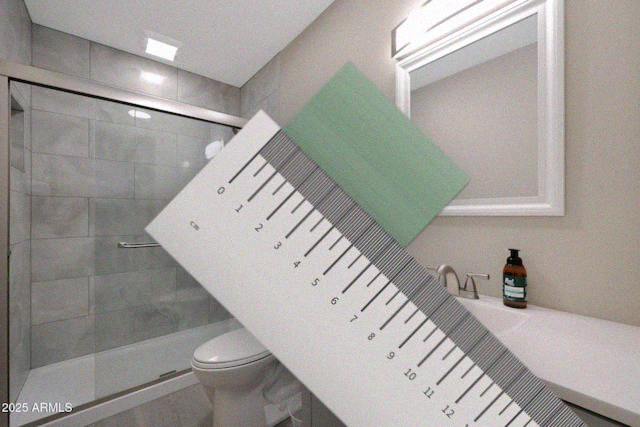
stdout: value=6.5 unit=cm
